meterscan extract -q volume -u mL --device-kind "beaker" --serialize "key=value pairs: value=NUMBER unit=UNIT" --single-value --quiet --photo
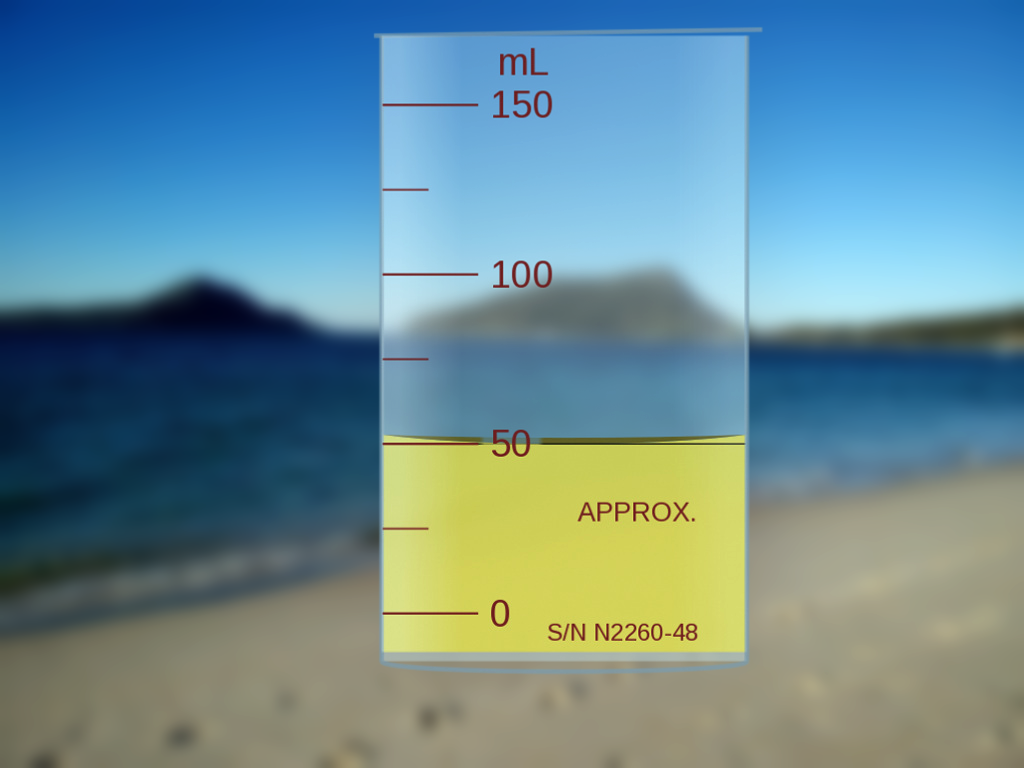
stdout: value=50 unit=mL
